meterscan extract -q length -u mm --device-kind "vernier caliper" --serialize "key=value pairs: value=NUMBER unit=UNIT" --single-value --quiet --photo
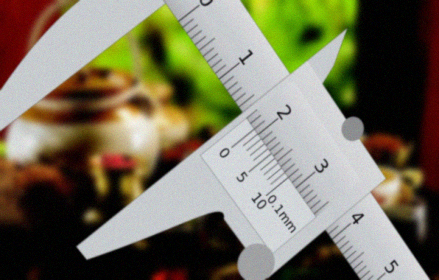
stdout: value=19.0 unit=mm
